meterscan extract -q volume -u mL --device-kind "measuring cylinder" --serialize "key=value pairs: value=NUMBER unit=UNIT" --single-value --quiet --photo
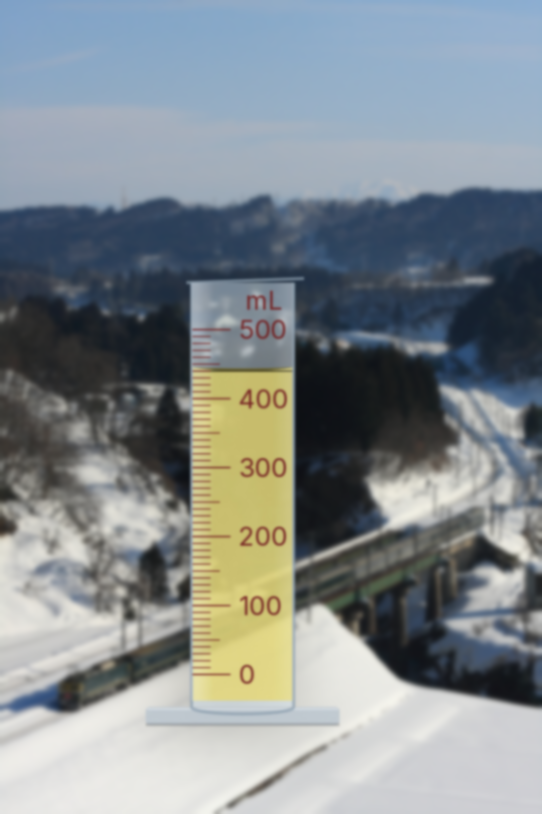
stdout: value=440 unit=mL
